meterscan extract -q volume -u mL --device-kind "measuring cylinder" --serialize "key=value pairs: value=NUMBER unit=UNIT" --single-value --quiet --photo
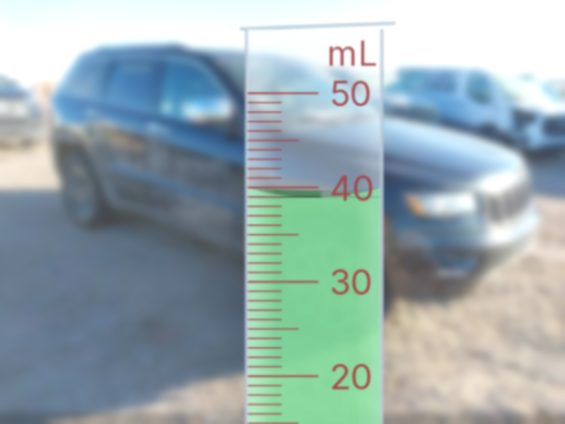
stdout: value=39 unit=mL
